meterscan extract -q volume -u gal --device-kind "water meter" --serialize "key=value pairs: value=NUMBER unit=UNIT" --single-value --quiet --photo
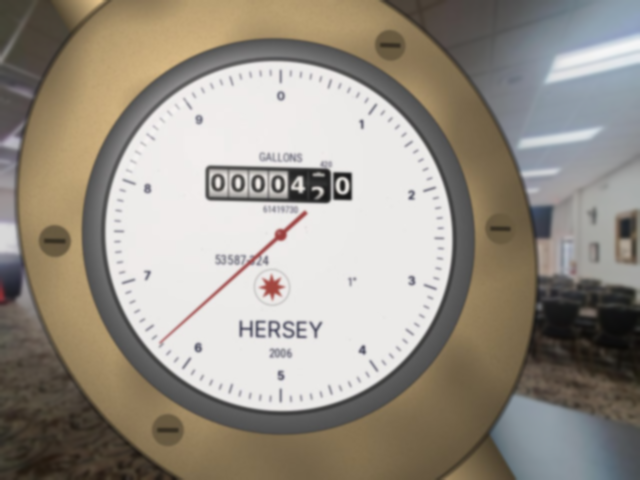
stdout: value=416.3 unit=gal
